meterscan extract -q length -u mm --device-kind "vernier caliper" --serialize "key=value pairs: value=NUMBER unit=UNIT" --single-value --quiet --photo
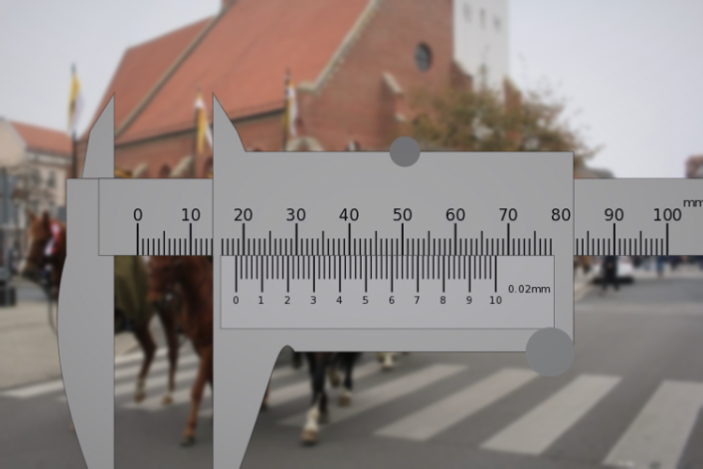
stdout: value=18.6 unit=mm
